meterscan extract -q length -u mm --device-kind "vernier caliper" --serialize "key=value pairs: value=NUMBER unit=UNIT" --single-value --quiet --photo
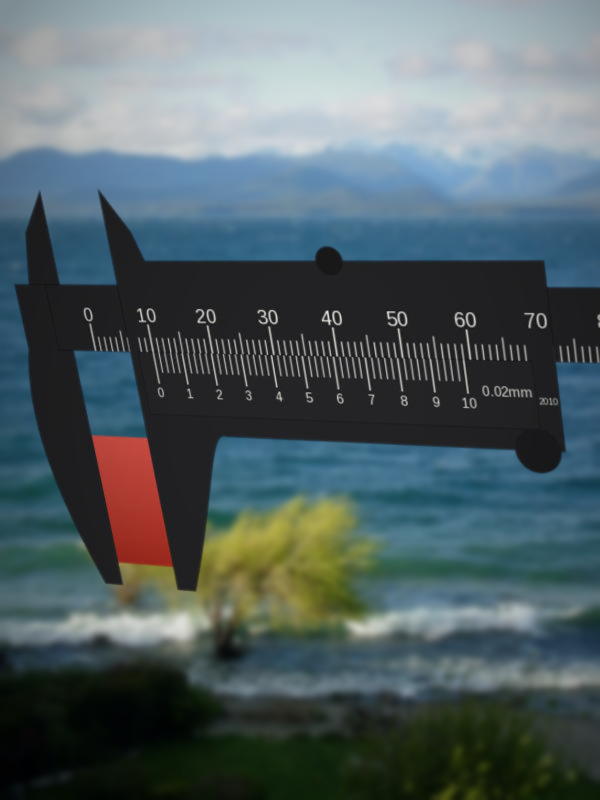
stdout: value=10.0 unit=mm
